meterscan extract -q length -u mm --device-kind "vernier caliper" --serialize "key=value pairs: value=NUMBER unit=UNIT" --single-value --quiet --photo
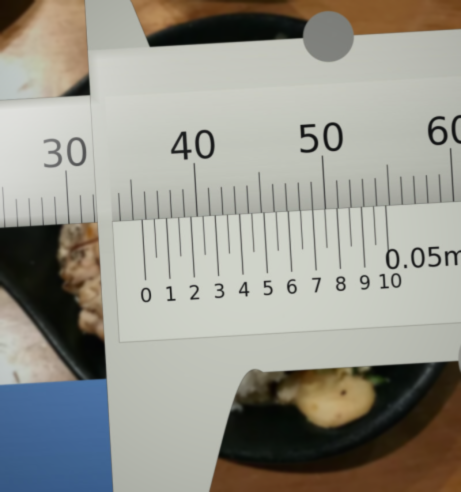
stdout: value=35.7 unit=mm
